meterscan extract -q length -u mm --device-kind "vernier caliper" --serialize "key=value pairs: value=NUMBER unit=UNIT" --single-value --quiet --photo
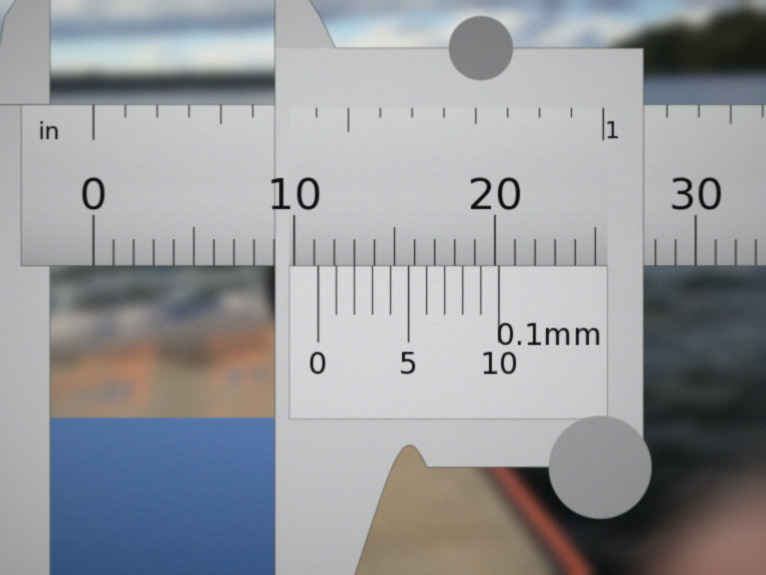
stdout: value=11.2 unit=mm
